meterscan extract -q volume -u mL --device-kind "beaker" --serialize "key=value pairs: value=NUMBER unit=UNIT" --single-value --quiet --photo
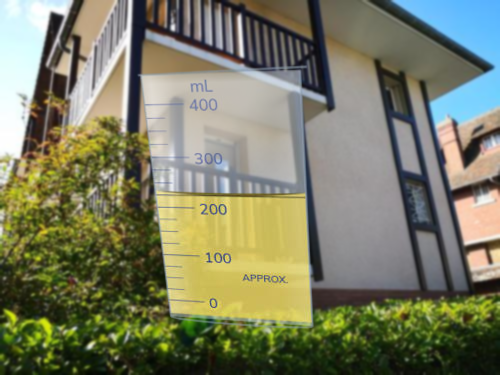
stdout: value=225 unit=mL
